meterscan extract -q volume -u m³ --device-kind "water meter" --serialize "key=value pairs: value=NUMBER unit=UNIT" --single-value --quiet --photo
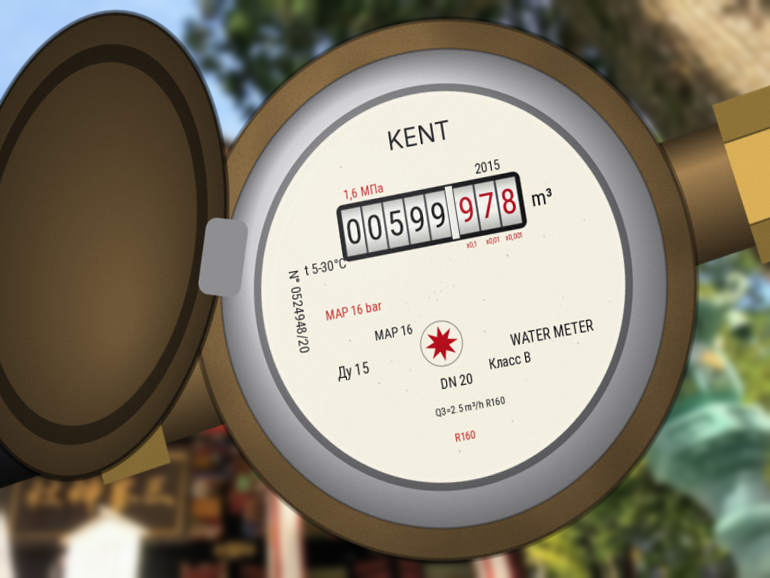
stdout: value=599.978 unit=m³
